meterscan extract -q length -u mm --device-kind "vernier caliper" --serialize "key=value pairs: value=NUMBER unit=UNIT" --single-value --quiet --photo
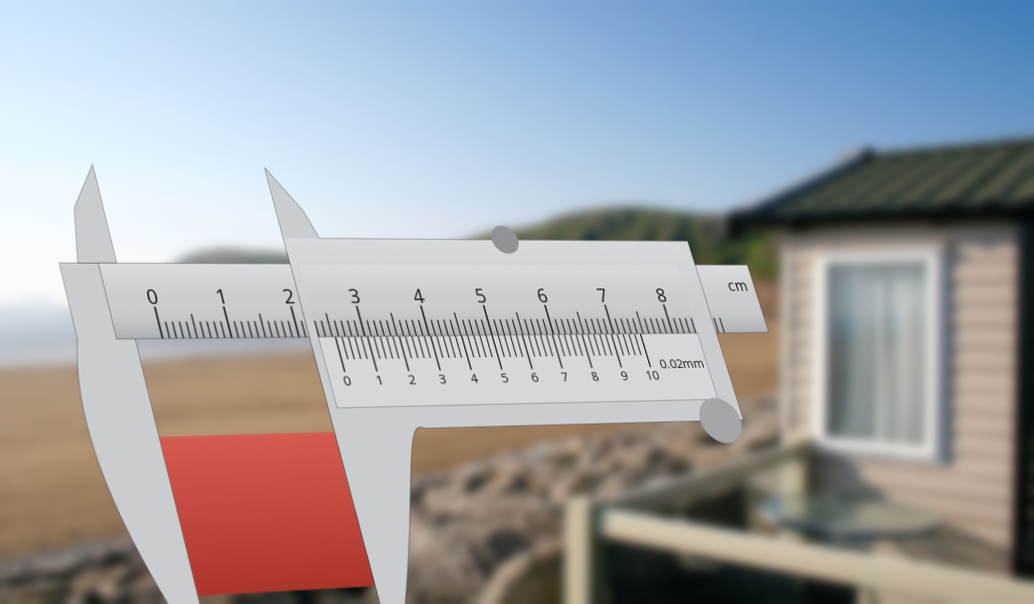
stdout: value=25.5 unit=mm
